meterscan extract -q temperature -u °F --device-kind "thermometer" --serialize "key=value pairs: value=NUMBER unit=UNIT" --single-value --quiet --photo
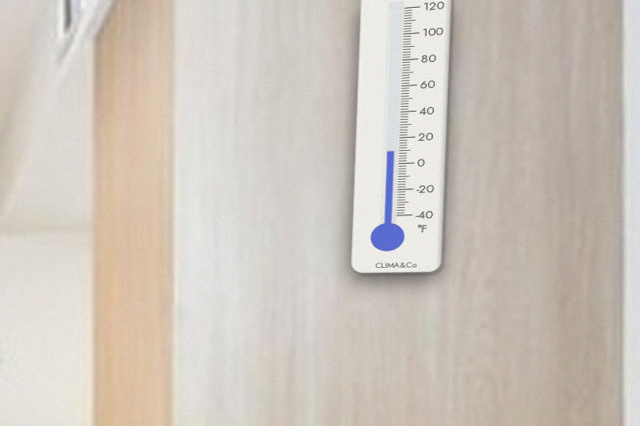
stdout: value=10 unit=°F
